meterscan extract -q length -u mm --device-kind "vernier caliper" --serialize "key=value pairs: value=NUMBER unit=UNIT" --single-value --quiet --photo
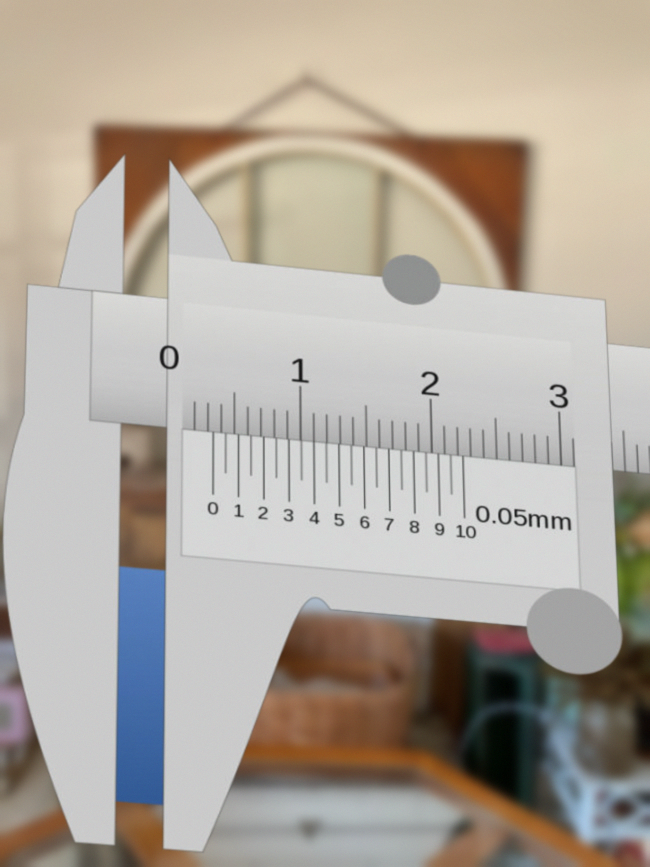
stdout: value=3.4 unit=mm
